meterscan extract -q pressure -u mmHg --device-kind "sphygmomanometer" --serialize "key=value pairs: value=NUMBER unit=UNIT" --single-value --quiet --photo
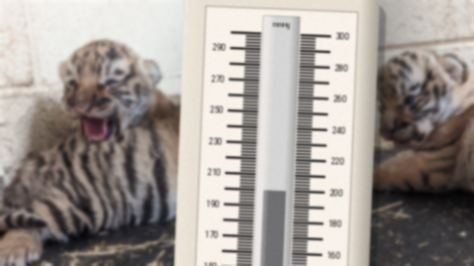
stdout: value=200 unit=mmHg
